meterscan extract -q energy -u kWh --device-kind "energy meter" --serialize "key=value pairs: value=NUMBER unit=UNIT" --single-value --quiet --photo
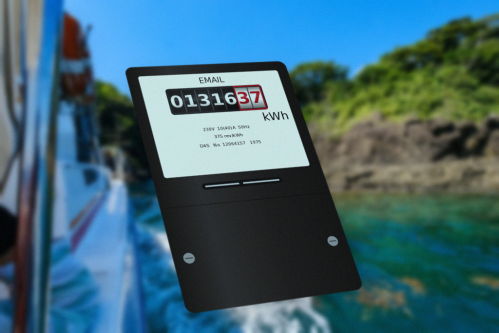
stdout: value=1316.37 unit=kWh
